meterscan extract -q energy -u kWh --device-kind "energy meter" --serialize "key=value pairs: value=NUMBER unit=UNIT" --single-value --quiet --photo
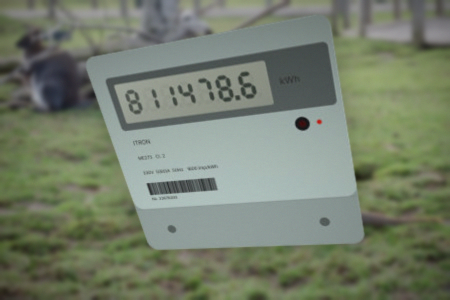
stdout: value=811478.6 unit=kWh
